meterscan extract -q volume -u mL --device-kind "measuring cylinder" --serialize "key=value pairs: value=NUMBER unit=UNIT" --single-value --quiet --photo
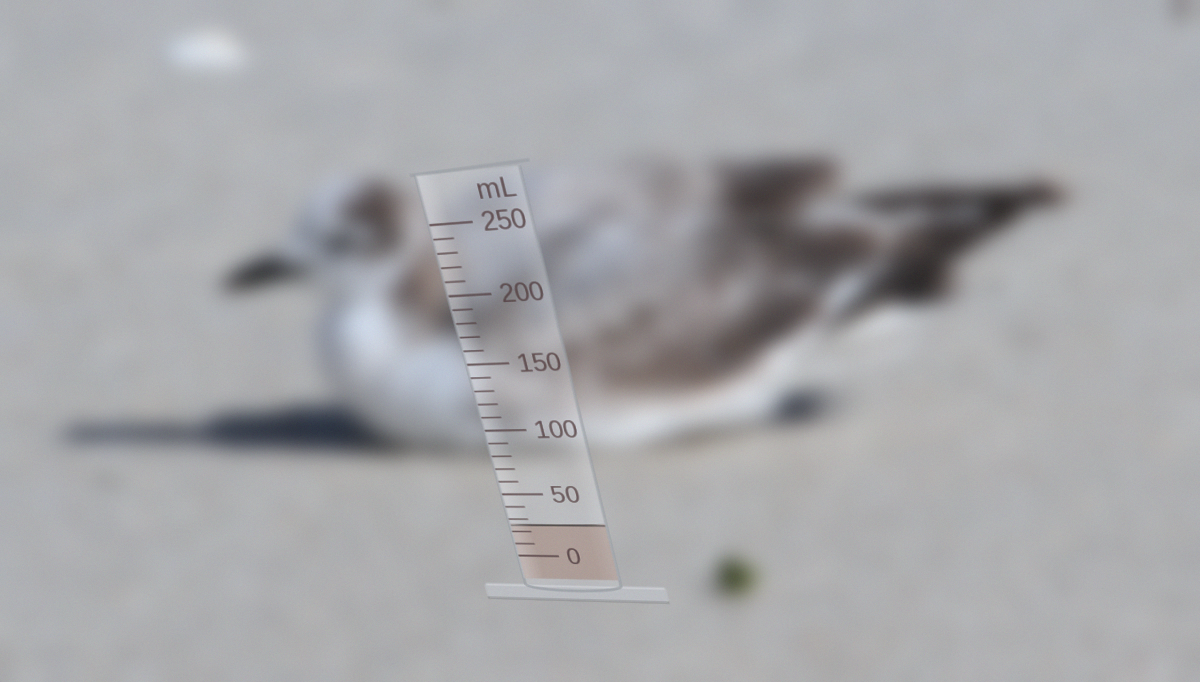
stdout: value=25 unit=mL
